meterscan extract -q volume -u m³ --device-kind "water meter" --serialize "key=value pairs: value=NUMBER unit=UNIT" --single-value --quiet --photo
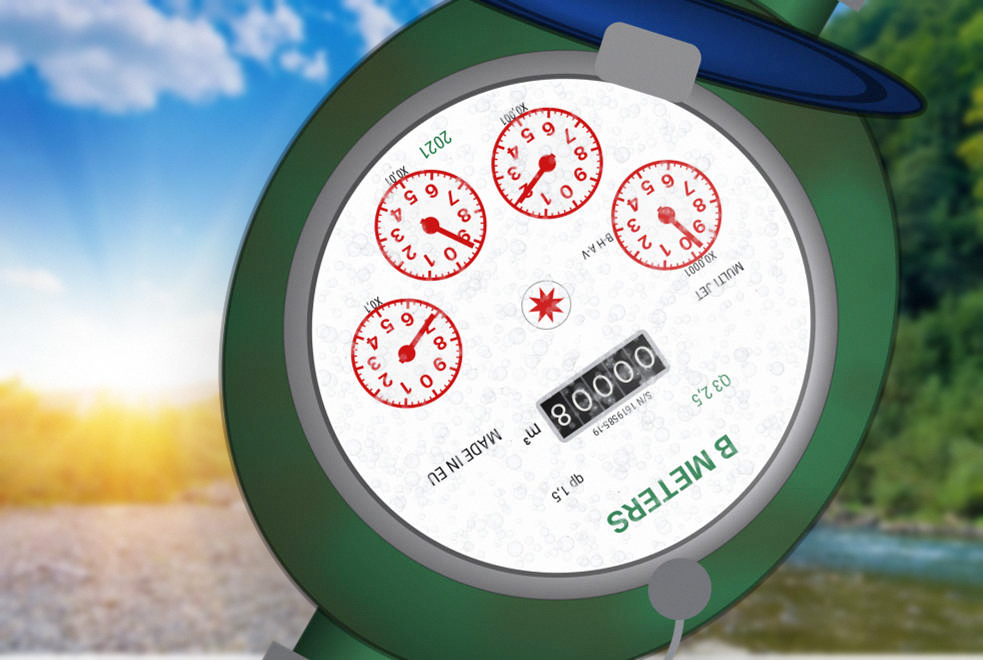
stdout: value=8.6919 unit=m³
